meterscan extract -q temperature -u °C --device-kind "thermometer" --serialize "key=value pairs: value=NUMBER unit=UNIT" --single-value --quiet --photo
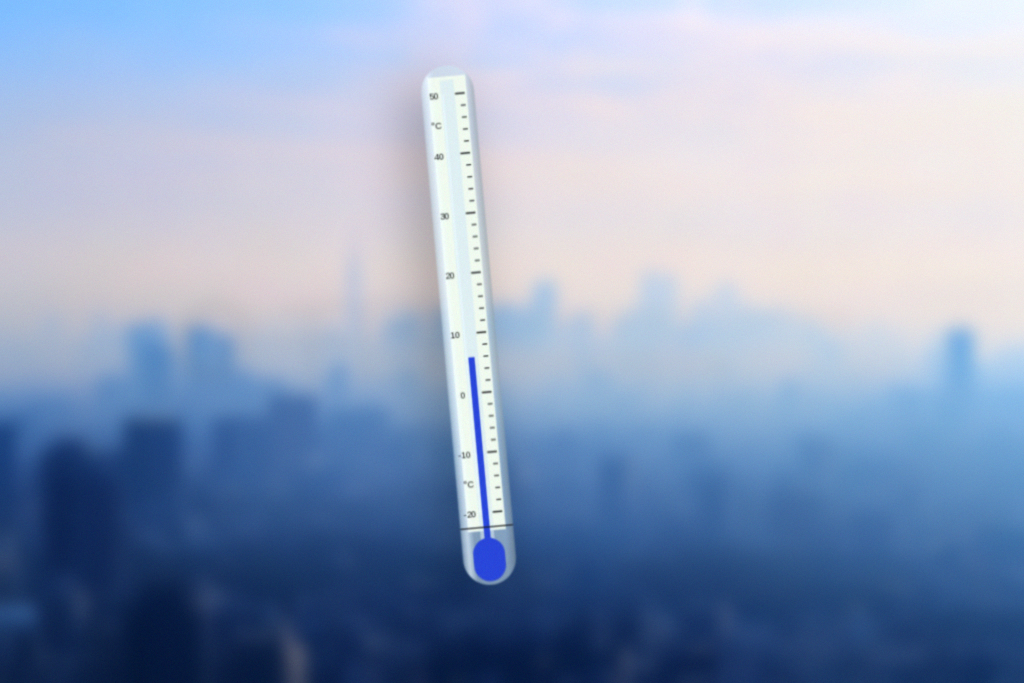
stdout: value=6 unit=°C
